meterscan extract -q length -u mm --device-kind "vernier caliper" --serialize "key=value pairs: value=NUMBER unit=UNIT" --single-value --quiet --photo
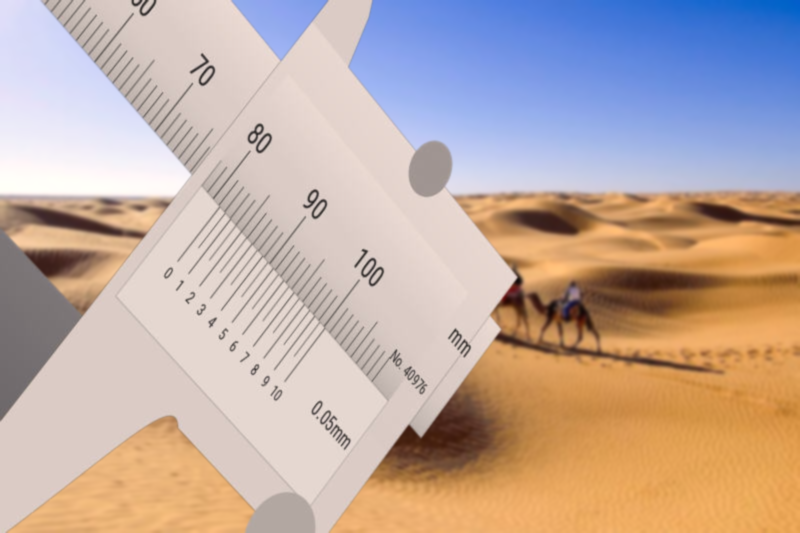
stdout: value=81.2 unit=mm
